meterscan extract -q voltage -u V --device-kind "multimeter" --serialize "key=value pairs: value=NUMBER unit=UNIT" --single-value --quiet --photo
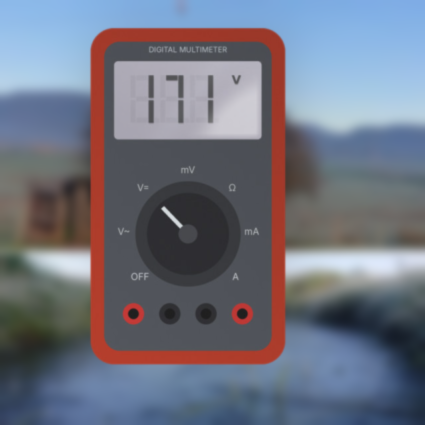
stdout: value=171 unit=V
